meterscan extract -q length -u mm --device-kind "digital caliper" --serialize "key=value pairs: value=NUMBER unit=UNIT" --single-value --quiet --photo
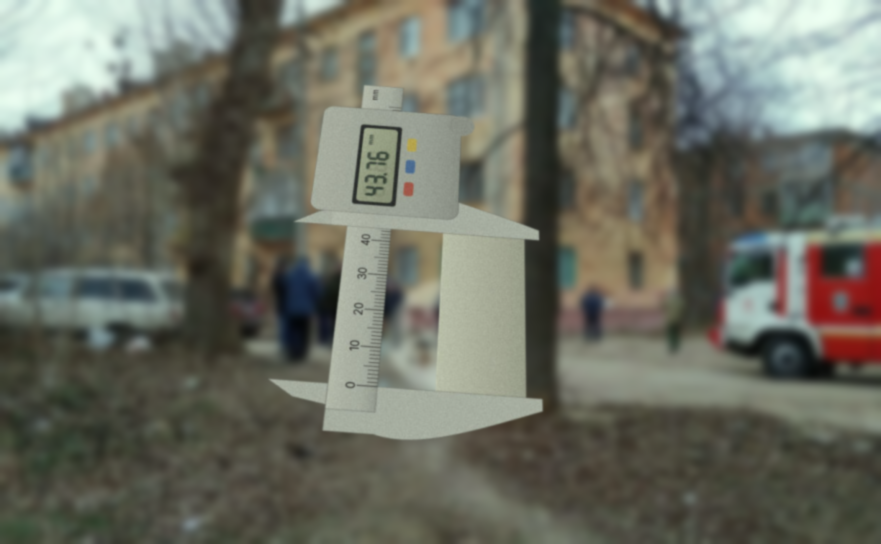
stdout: value=43.76 unit=mm
